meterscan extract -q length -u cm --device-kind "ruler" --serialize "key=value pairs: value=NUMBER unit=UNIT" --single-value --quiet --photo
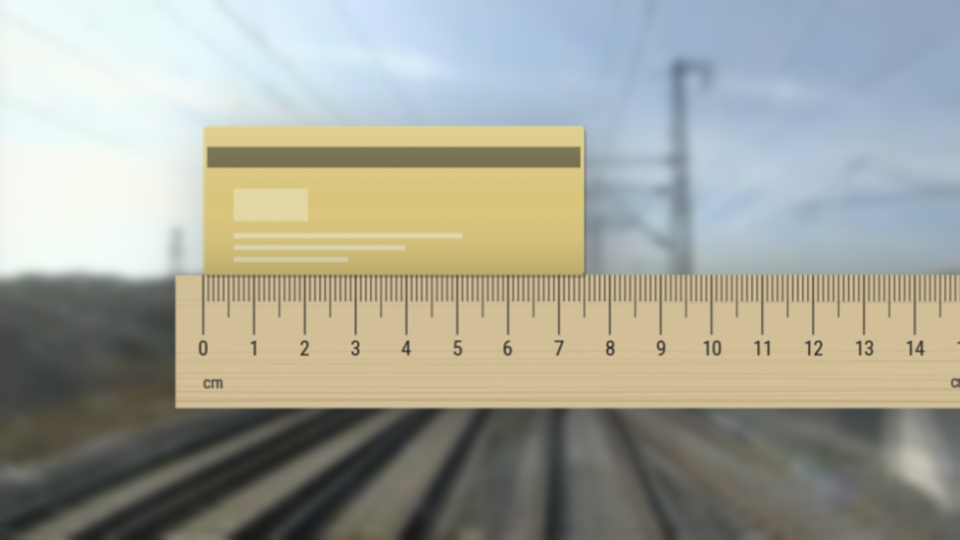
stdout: value=7.5 unit=cm
